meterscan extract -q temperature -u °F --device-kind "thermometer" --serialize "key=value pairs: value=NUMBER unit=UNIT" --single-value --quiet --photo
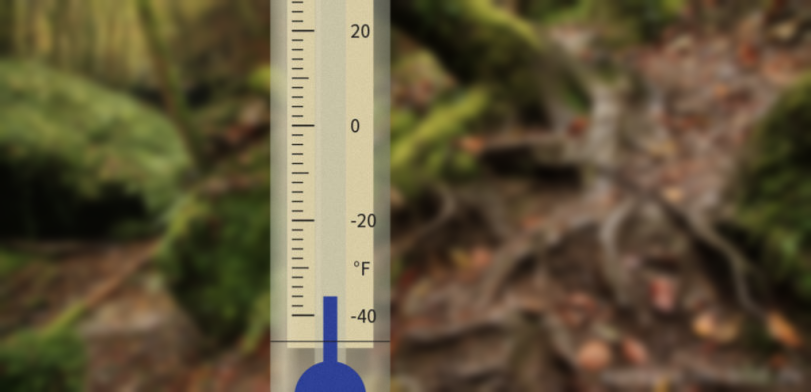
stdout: value=-36 unit=°F
